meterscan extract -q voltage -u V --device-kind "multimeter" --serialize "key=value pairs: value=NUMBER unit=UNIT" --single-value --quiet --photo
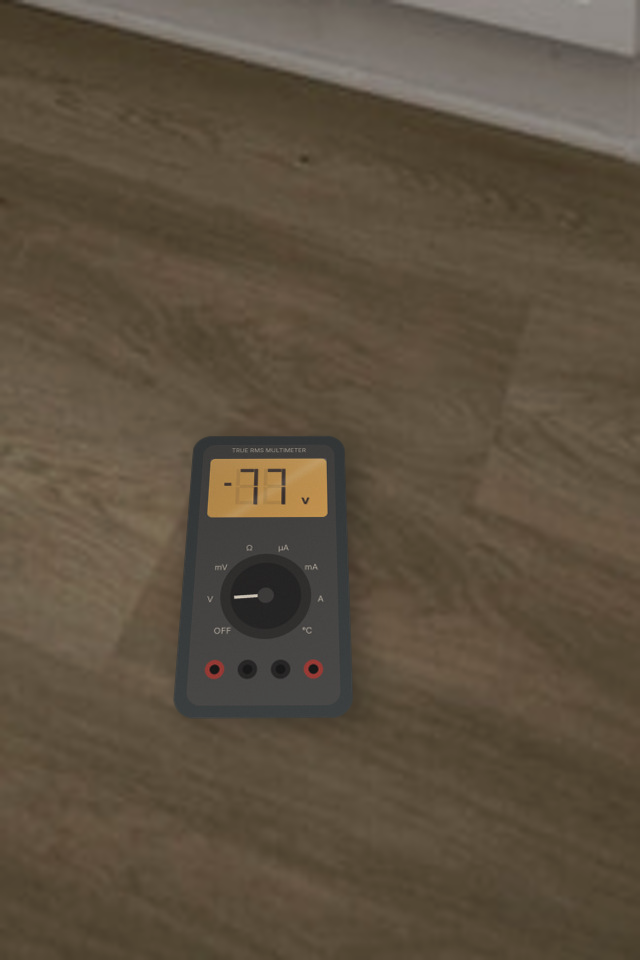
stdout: value=-77 unit=V
